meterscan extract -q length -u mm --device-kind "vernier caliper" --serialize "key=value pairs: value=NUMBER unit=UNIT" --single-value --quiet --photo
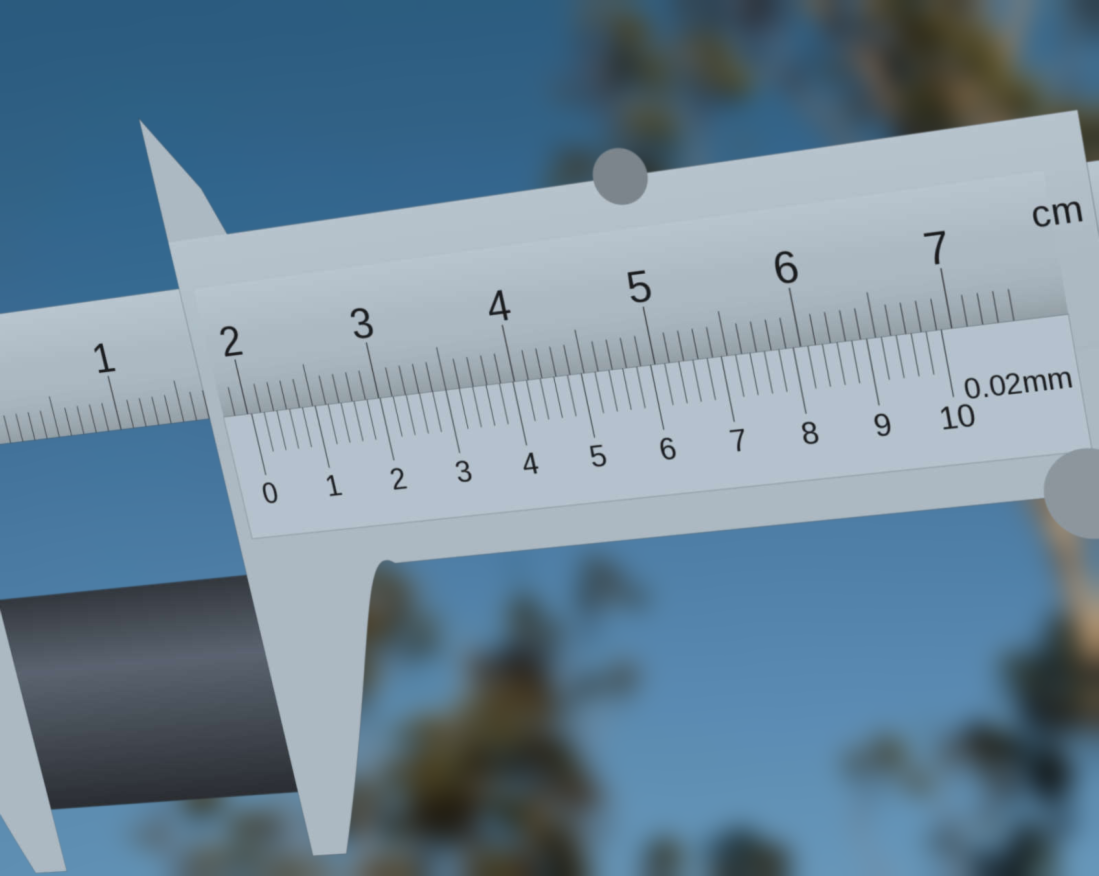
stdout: value=20.3 unit=mm
